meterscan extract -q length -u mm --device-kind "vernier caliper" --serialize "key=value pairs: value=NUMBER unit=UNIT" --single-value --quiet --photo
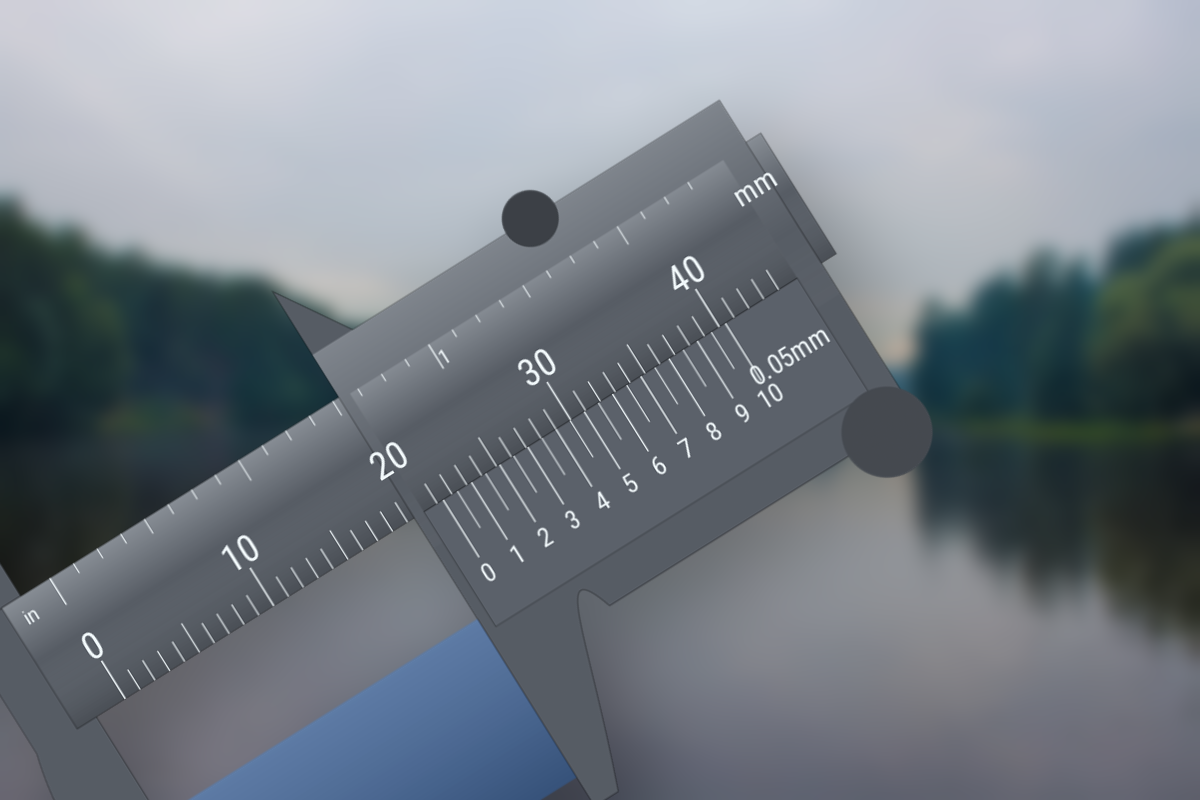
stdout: value=21.4 unit=mm
